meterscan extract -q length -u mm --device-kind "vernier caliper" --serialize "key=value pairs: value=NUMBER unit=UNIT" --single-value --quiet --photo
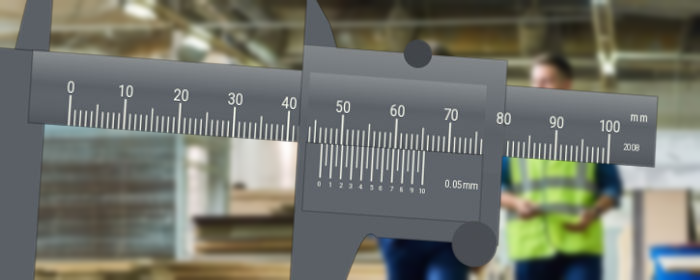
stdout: value=46.4 unit=mm
